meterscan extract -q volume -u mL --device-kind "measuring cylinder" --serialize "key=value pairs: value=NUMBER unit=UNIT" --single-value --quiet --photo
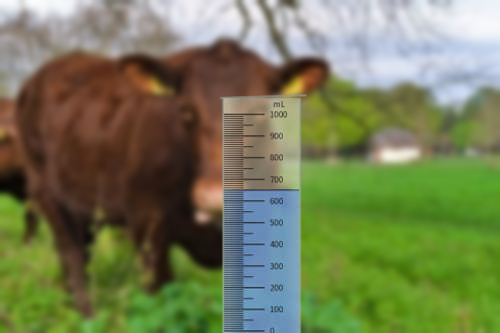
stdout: value=650 unit=mL
